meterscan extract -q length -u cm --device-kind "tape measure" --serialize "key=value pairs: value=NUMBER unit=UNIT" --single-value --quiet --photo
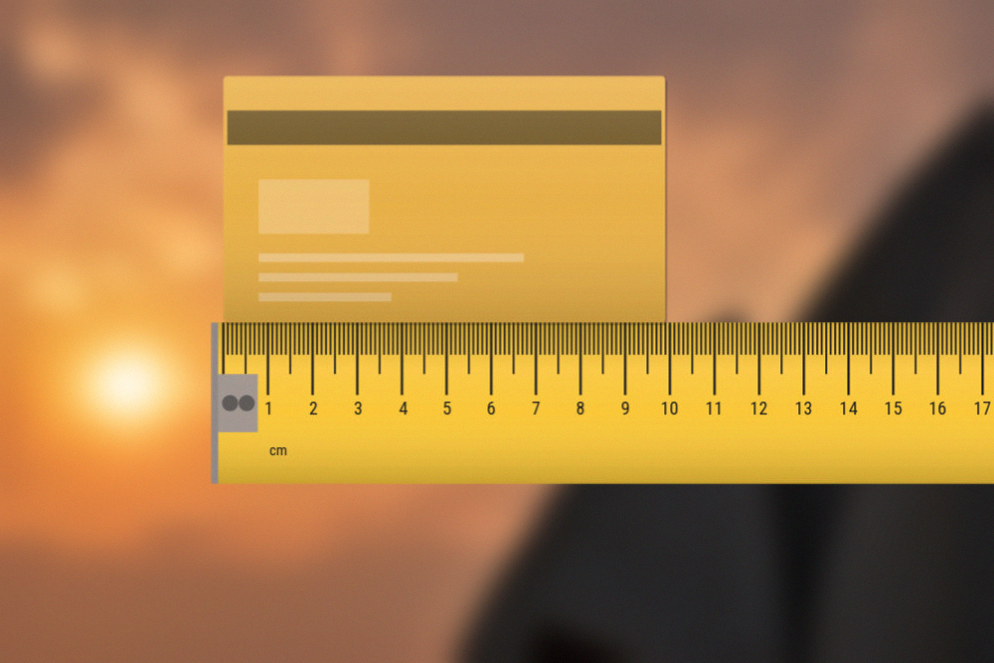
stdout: value=9.9 unit=cm
